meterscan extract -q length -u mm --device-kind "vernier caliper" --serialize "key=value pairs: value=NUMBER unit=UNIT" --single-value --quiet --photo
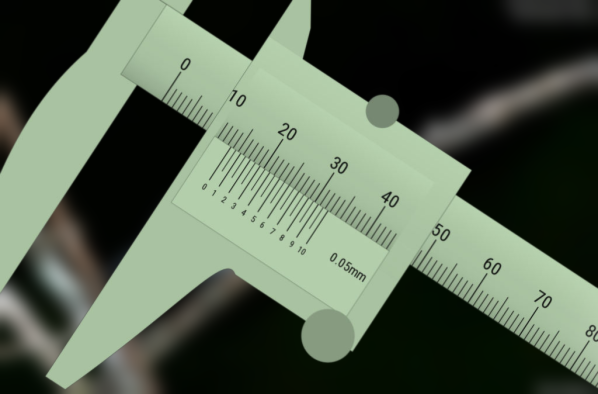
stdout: value=13.6 unit=mm
